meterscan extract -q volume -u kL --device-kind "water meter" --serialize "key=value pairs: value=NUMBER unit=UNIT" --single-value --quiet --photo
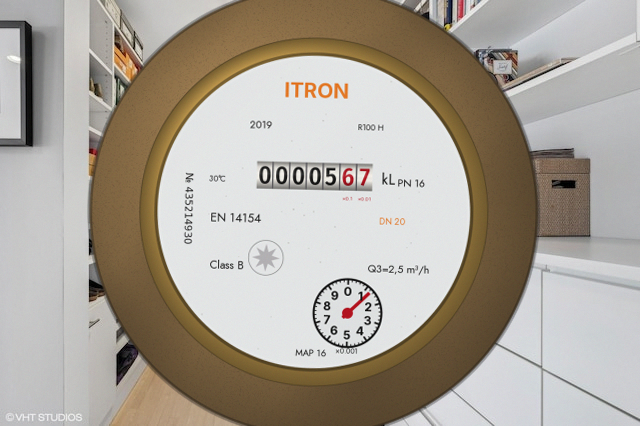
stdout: value=5.671 unit=kL
